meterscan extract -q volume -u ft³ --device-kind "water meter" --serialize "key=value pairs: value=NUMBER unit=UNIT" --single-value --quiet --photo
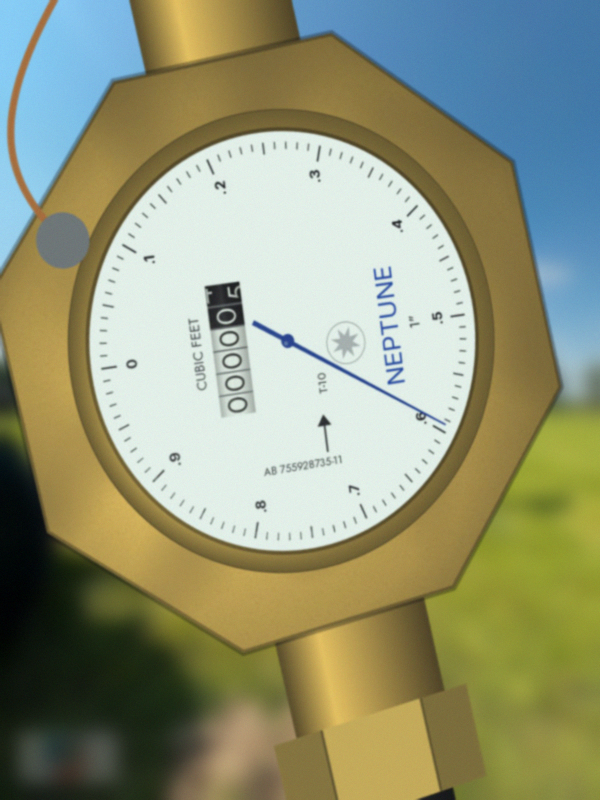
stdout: value=4.59 unit=ft³
